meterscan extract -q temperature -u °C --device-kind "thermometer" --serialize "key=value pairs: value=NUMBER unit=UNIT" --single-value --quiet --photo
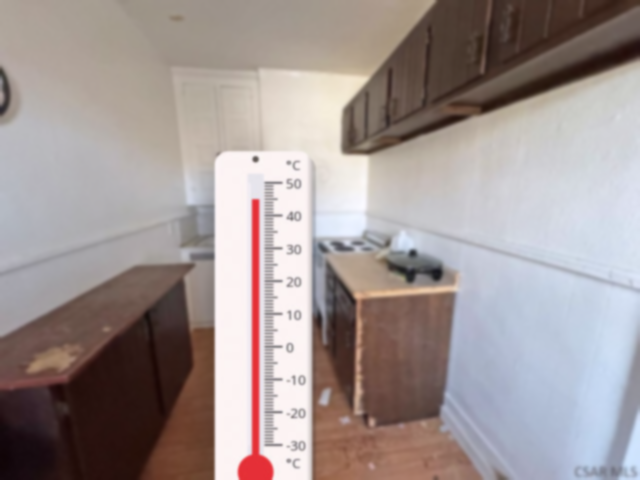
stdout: value=45 unit=°C
